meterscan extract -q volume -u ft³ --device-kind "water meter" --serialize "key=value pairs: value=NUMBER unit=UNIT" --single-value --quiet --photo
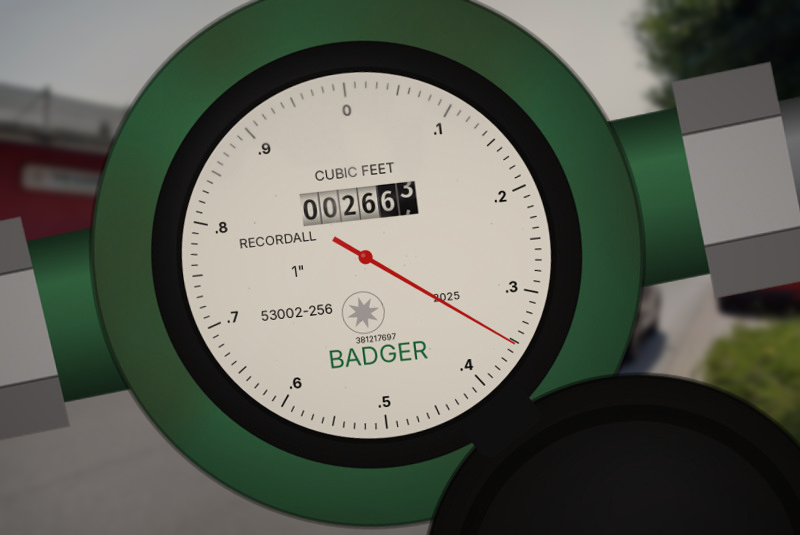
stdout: value=2663.35 unit=ft³
